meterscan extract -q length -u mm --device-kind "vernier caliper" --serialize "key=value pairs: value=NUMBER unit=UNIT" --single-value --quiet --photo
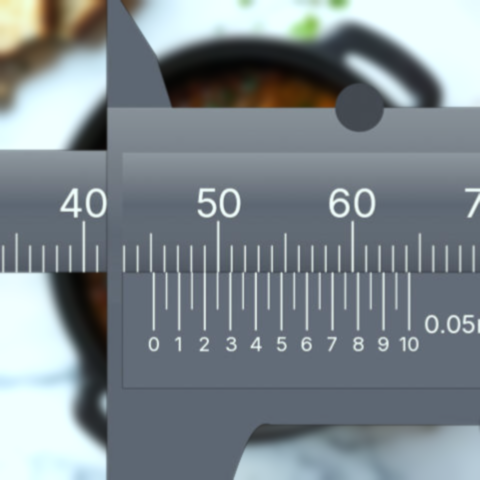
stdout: value=45.2 unit=mm
